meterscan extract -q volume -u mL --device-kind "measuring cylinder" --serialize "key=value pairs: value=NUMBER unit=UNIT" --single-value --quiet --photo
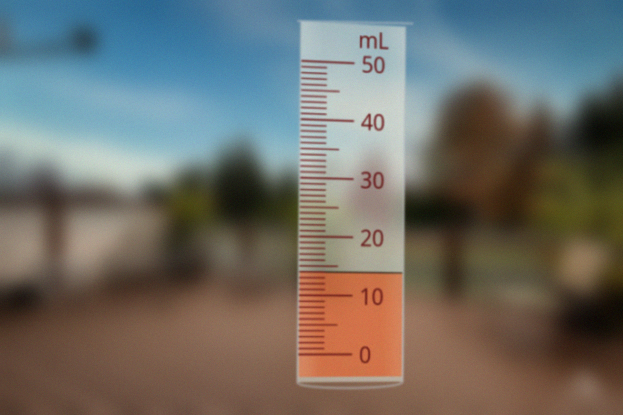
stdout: value=14 unit=mL
